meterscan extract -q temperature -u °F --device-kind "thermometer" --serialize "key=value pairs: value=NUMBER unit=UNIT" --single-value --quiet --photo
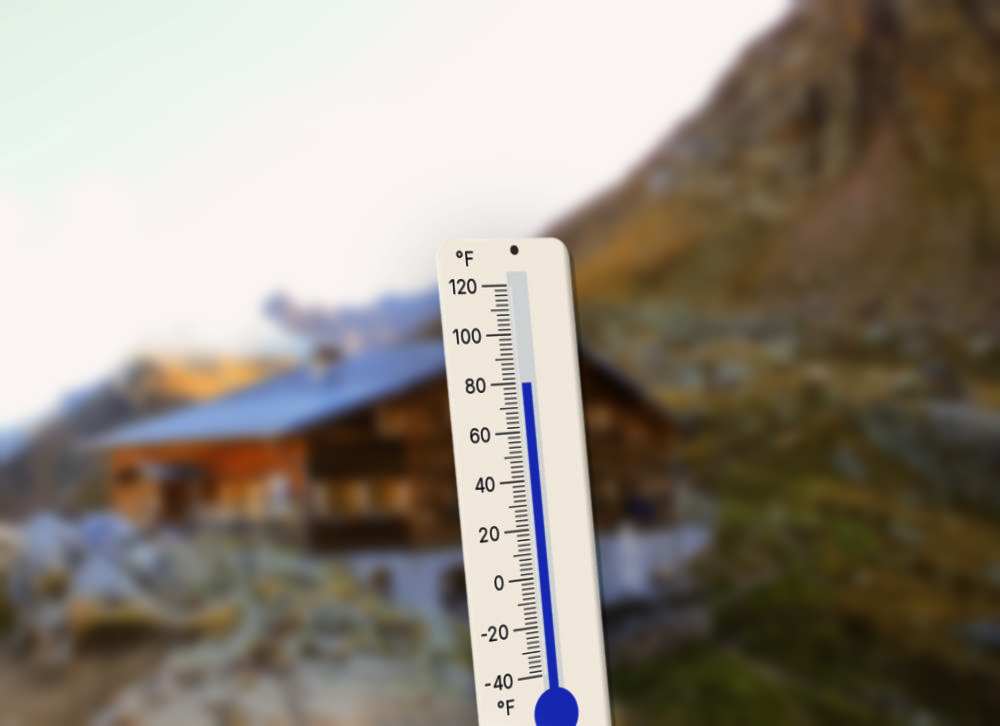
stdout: value=80 unit=°F
